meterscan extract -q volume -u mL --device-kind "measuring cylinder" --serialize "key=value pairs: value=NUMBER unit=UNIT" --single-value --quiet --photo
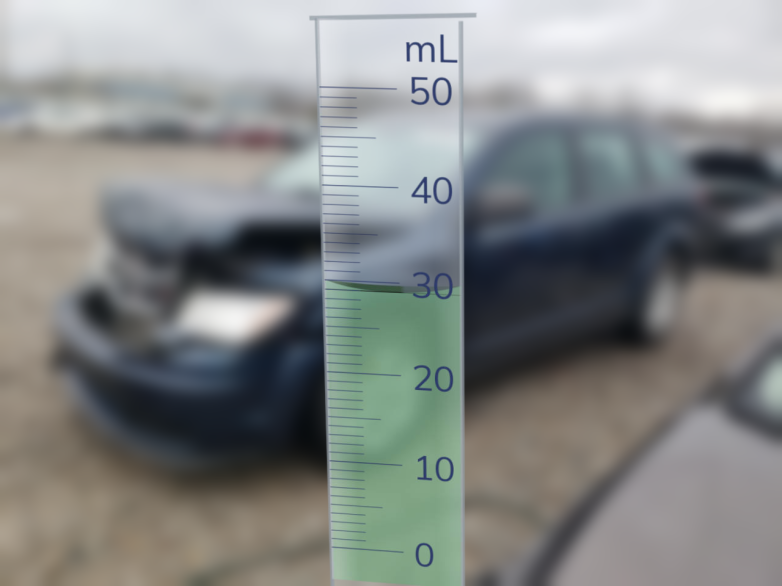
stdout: value=29 unit=mL
